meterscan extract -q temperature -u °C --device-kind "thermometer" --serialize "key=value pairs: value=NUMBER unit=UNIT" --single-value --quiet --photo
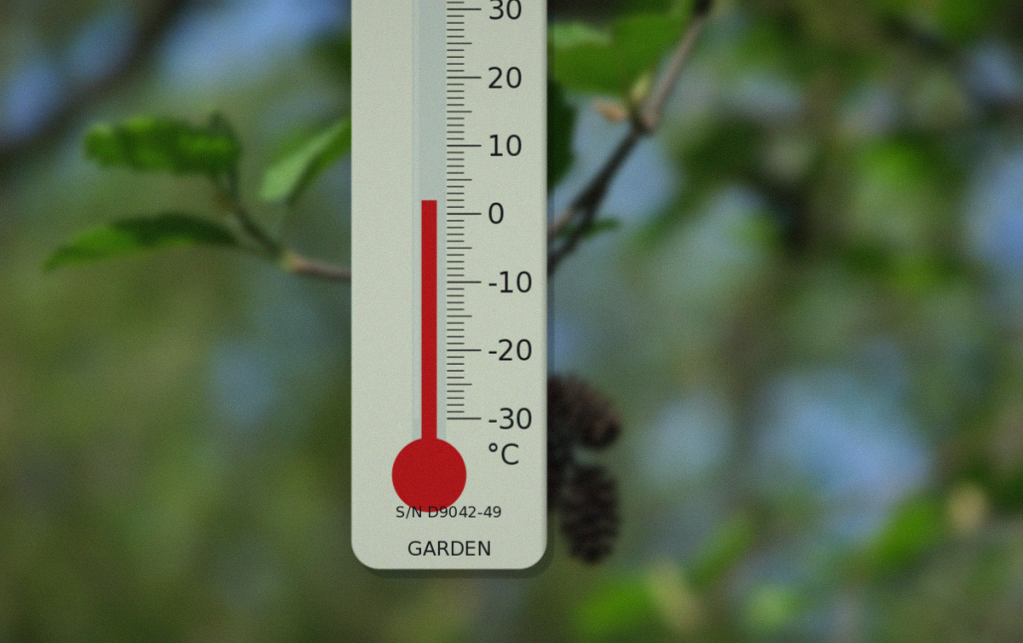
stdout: value=2 unit=°C
